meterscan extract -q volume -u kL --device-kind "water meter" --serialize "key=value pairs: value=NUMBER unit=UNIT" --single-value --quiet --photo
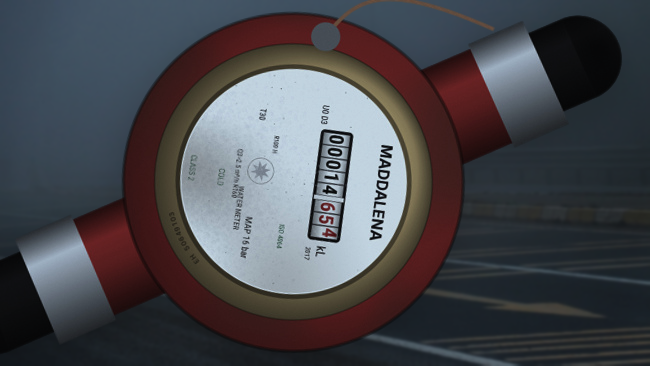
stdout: value=14.654 unit=kL
